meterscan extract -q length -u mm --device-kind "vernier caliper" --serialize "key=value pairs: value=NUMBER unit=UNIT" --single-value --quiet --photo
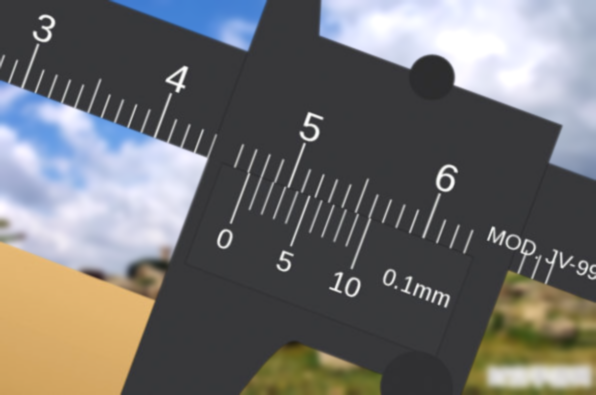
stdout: value=47.1 unit=mm
